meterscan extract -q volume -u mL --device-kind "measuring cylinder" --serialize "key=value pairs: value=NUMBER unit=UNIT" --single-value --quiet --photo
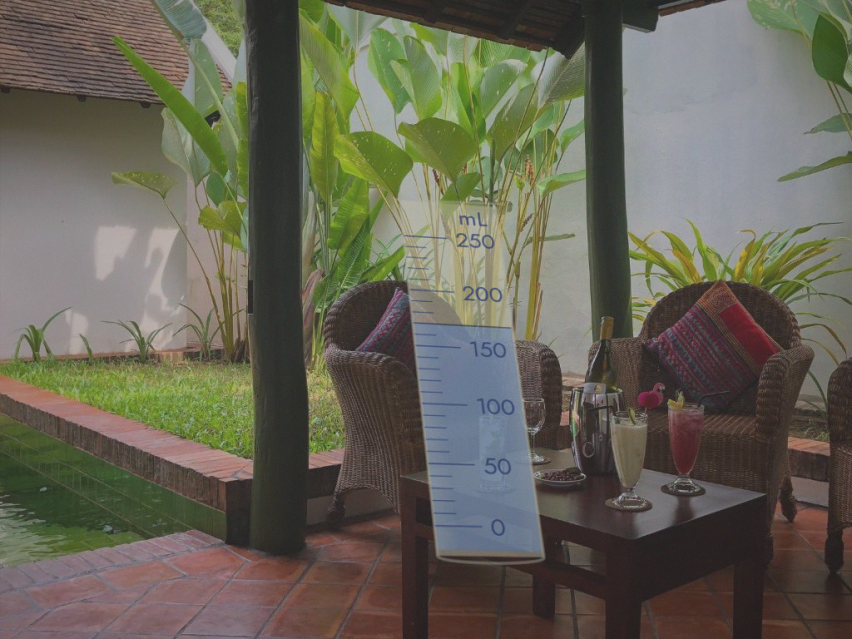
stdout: value=170 unit=mL
